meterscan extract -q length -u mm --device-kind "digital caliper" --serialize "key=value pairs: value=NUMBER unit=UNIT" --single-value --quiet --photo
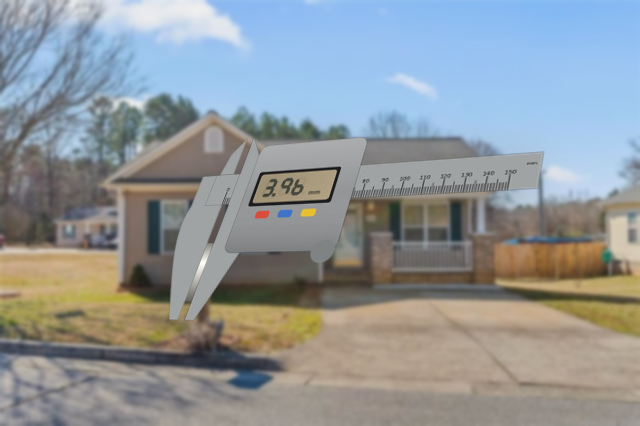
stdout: value=3.96 unit=mm
